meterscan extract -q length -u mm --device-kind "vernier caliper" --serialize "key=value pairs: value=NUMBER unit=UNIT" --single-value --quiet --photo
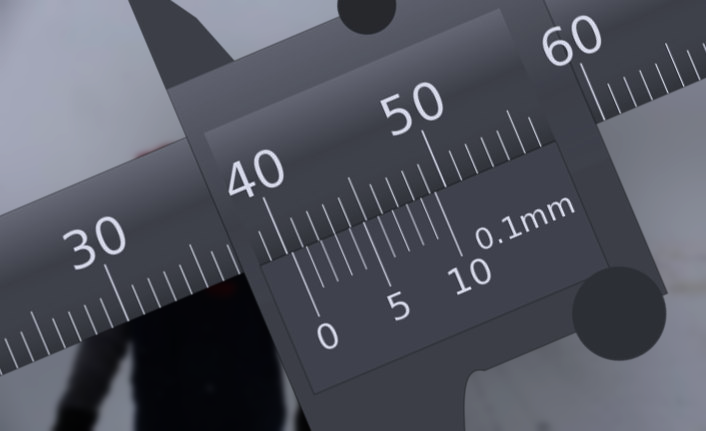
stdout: value=40.3 unit=mm
